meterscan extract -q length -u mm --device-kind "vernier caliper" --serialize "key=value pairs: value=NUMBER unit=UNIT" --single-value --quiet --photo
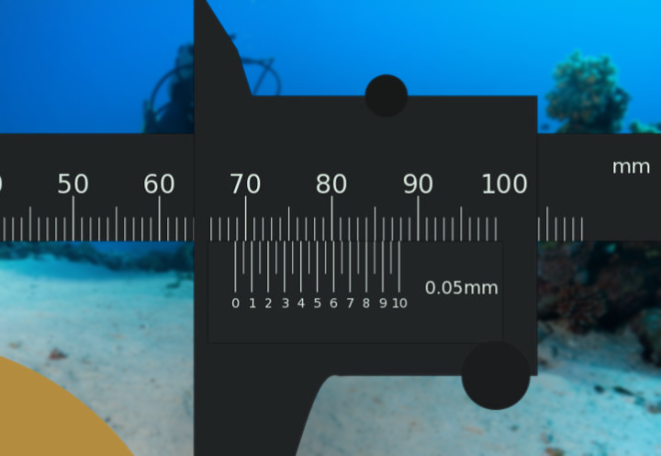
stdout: value=68.8 unit=mm
